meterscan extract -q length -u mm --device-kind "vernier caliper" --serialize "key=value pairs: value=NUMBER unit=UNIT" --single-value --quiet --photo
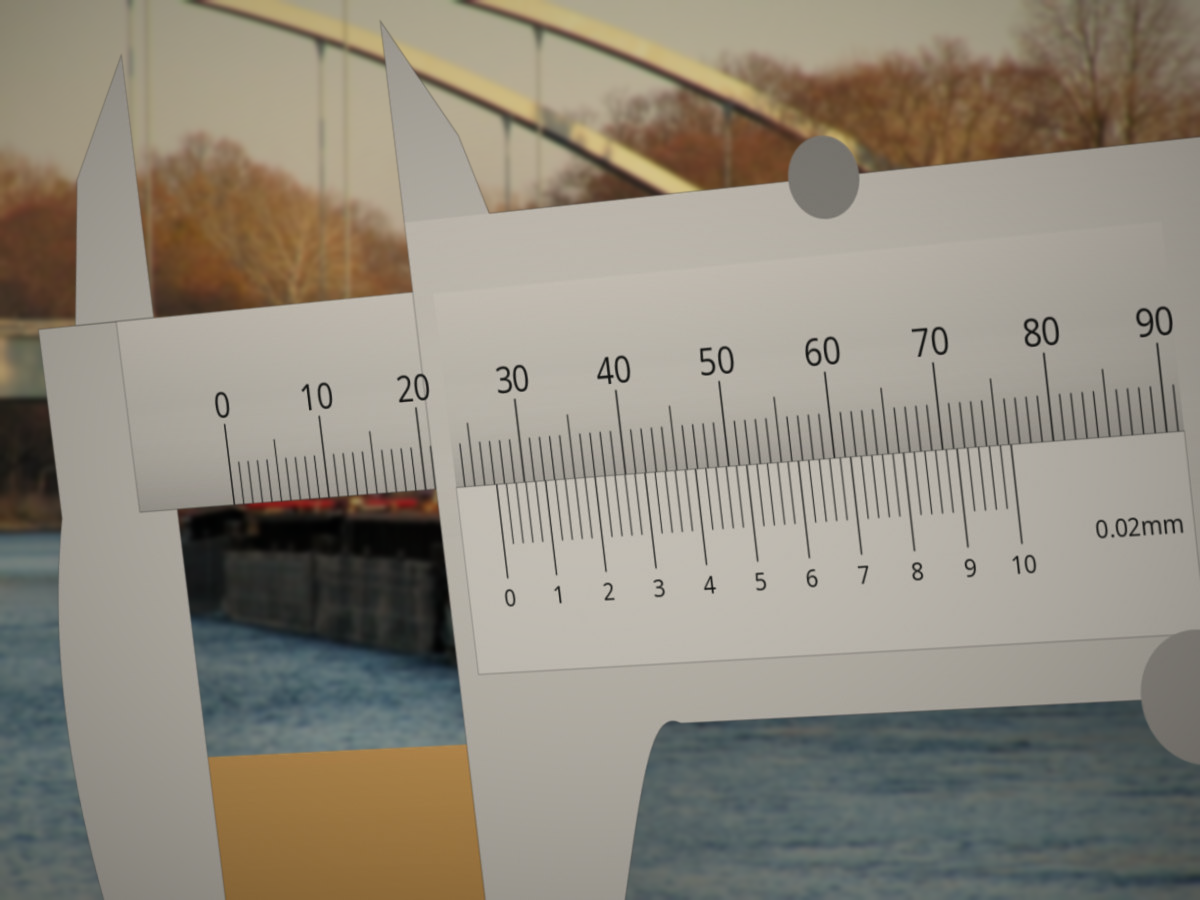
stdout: value=27.2 unit=mm
